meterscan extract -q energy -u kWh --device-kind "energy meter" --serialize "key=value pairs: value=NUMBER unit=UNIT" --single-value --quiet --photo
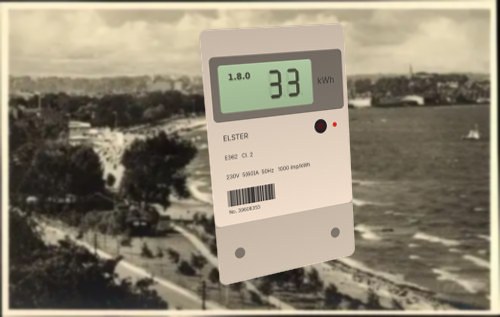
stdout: value=33 unit=kWh
